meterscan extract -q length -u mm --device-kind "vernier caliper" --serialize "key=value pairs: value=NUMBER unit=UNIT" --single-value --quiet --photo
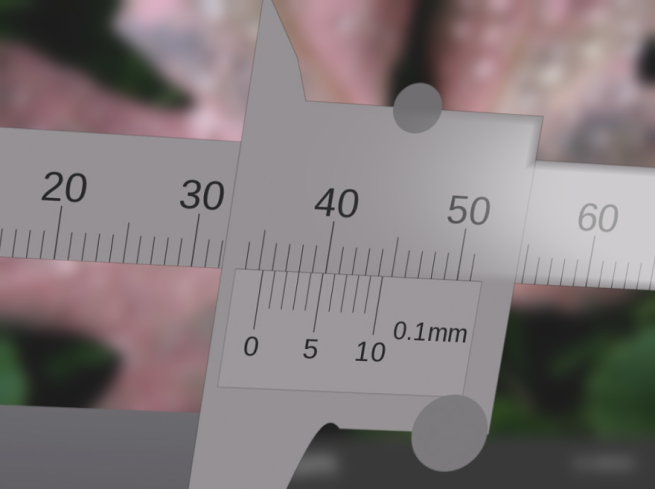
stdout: value=35.3 unit=mm
